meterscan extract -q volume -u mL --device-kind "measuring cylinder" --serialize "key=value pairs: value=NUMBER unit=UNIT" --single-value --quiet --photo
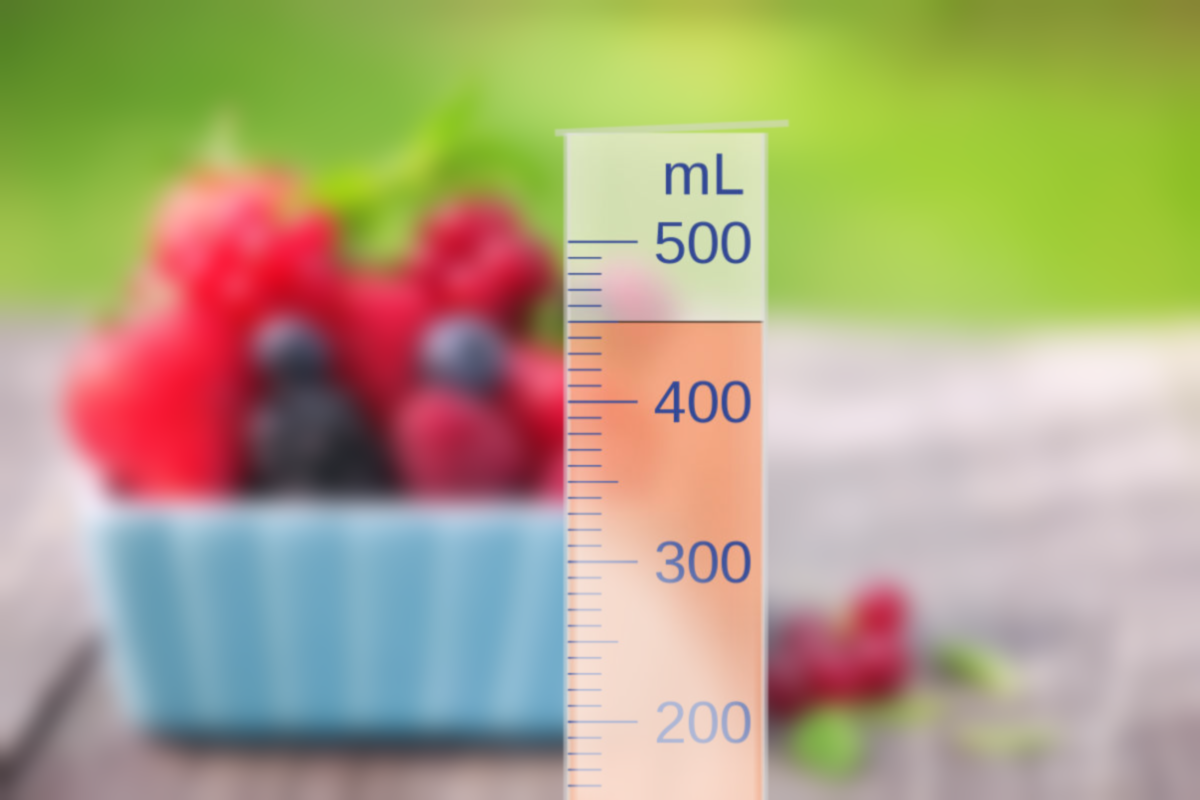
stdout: value=450 unit=mL
